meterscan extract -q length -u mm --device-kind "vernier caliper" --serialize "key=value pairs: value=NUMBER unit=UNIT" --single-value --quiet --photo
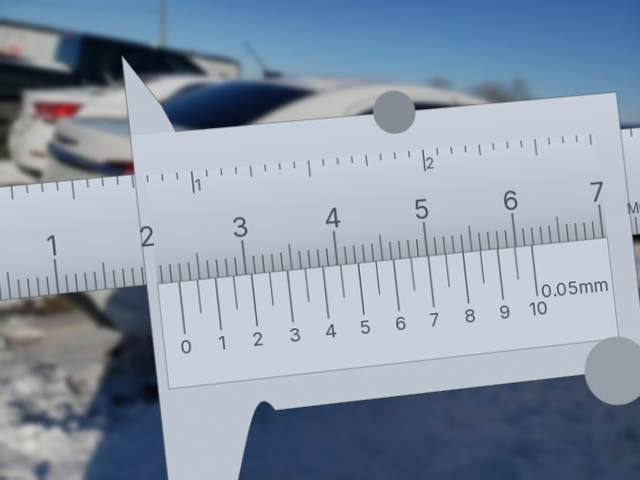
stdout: value=22.8 unit=mm
